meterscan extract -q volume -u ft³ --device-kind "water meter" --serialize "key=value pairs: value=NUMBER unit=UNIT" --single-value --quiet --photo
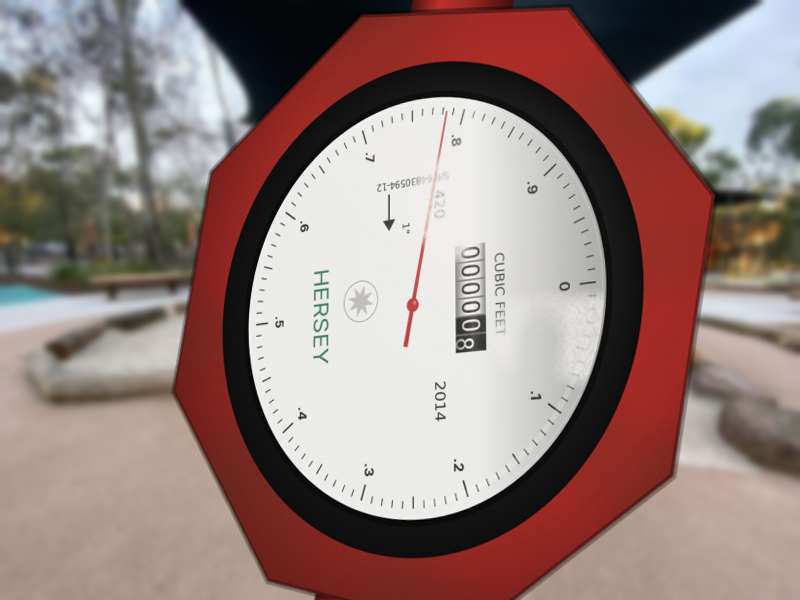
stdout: value=7.78 unit=ft³
